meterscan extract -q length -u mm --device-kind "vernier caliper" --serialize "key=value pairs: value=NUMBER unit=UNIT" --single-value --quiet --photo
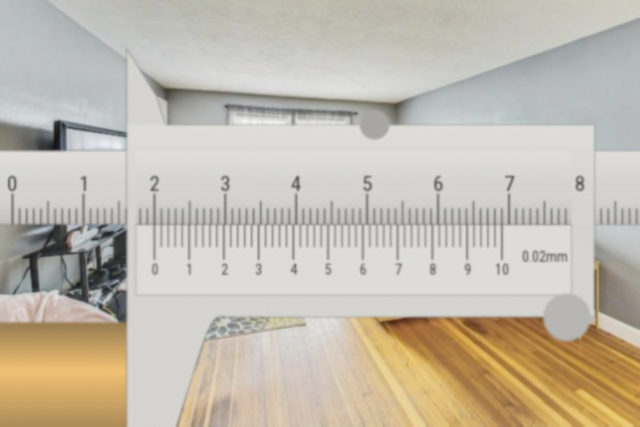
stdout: value=20.0 unit=mm
